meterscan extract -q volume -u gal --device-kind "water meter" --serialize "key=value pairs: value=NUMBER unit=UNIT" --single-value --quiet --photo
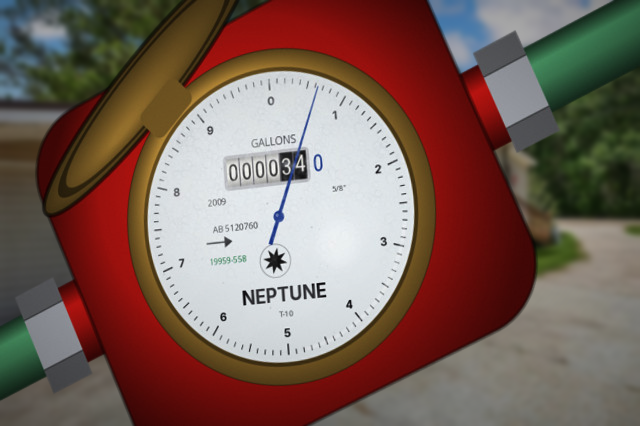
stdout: value=340.6 unit=gal
